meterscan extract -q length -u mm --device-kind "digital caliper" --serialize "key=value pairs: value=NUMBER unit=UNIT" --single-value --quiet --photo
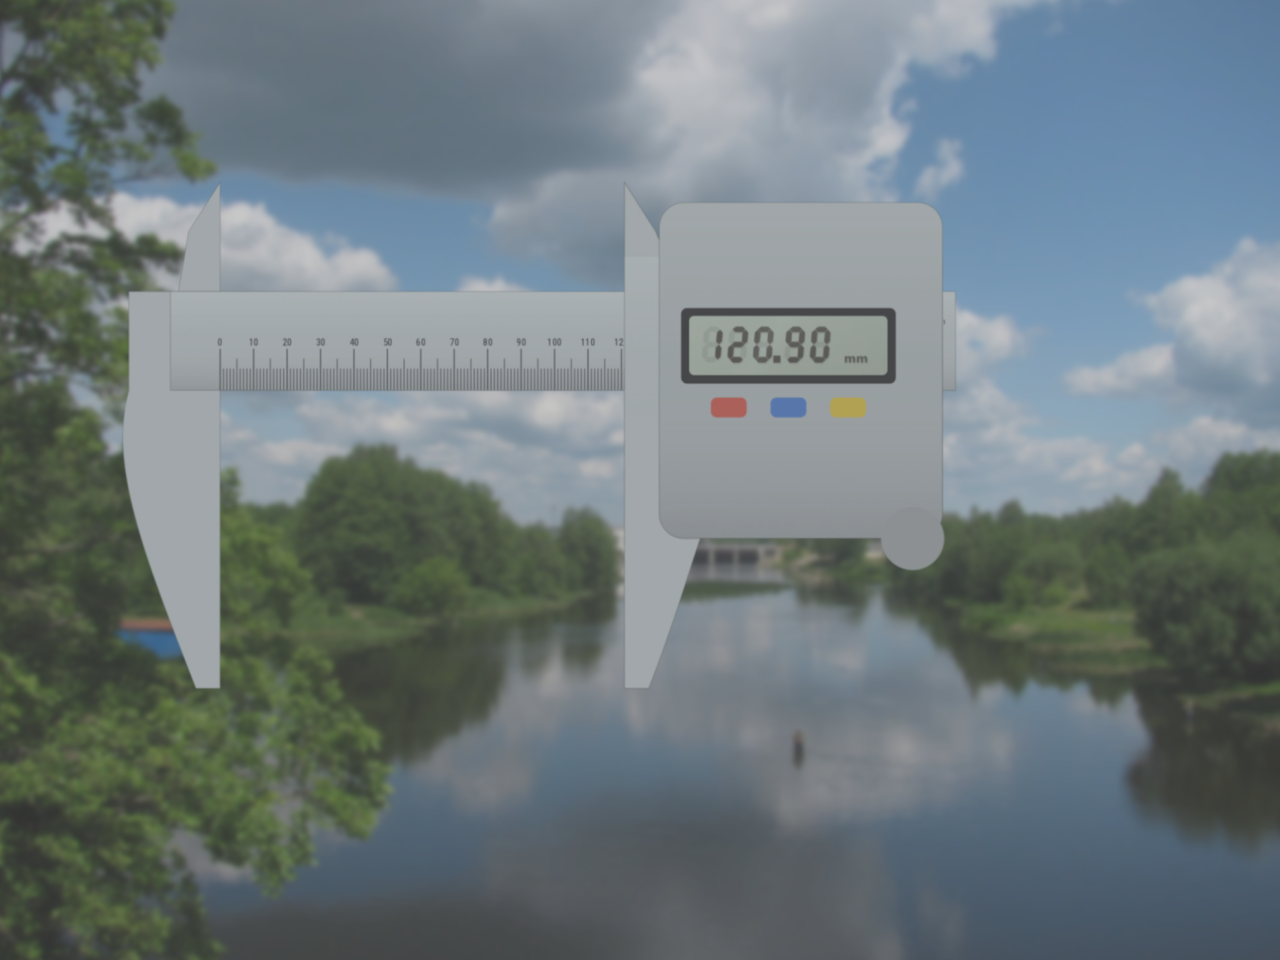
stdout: value=120.90 unit=mm
